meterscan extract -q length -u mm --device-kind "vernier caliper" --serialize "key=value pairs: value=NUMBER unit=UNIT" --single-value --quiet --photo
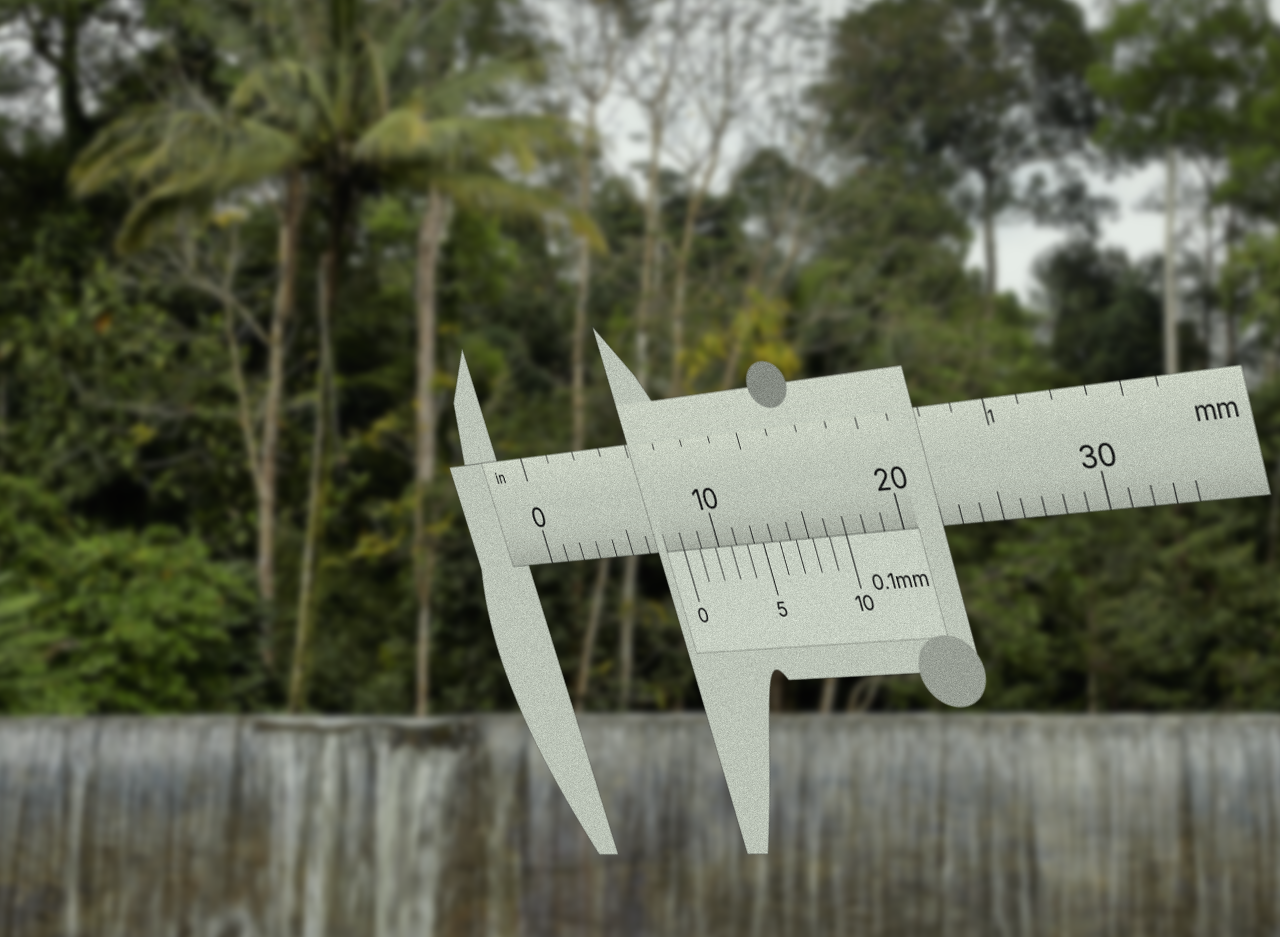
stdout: value=8.0 unit=mm
